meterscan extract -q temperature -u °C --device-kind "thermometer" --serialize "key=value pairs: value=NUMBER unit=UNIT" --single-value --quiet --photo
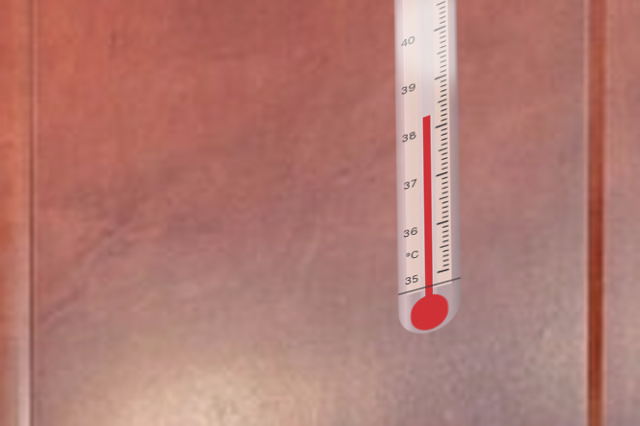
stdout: value=38.3 unit=°C
